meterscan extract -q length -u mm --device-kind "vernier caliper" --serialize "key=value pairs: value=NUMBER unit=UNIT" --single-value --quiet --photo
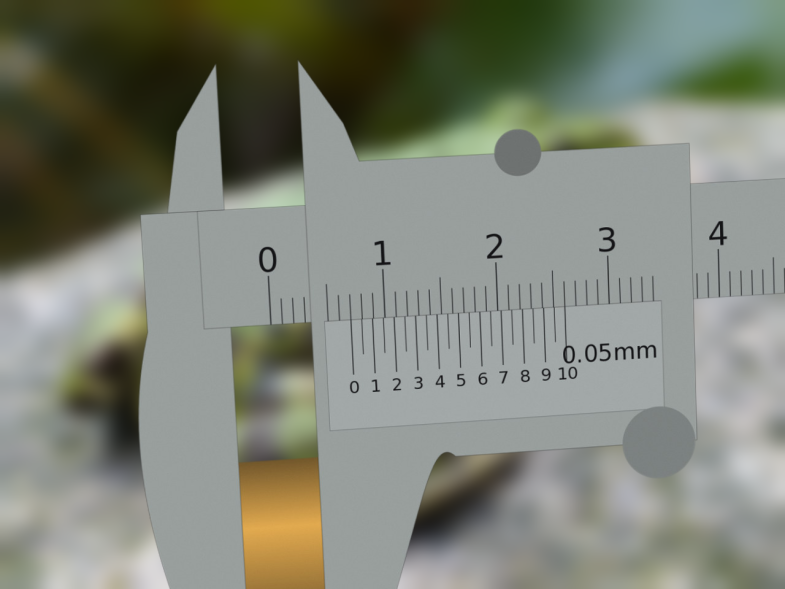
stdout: value=7.0 unit=mm
